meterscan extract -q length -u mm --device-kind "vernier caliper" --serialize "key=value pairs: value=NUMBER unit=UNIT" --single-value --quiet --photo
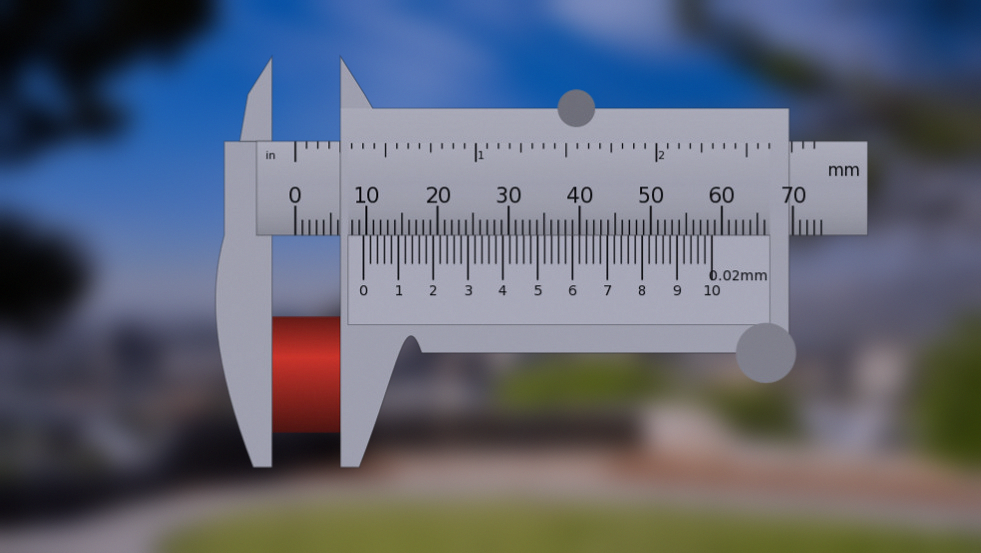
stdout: value=9.6 unit=mm
